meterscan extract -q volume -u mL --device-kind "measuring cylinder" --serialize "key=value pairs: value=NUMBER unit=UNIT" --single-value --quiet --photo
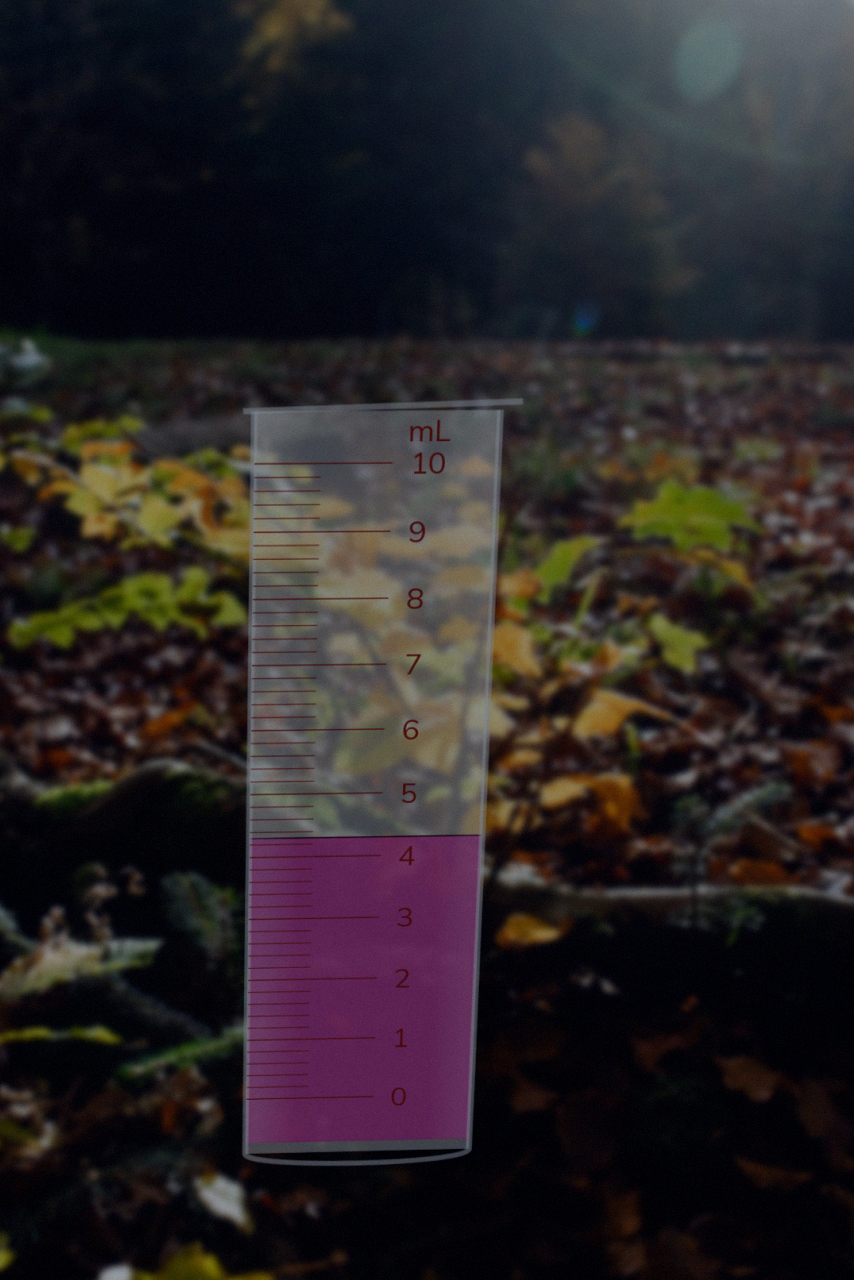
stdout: value=4.3 unit=mL
